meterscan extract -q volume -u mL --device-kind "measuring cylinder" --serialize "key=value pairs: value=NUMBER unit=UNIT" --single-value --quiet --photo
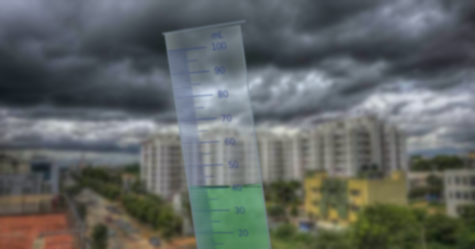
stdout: value=40 unit=mL
